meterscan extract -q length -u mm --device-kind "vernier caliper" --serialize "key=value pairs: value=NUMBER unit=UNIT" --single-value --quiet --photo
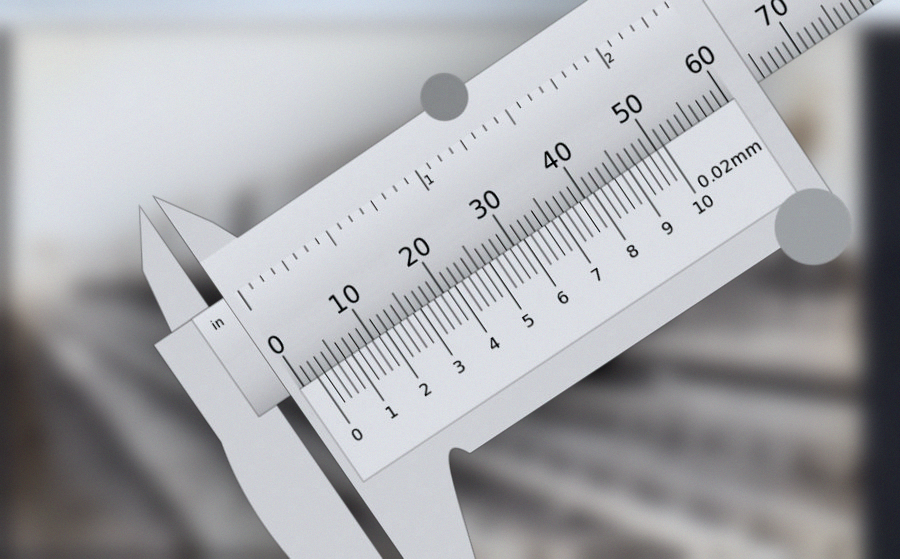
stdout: value=2.0 unit=mm
